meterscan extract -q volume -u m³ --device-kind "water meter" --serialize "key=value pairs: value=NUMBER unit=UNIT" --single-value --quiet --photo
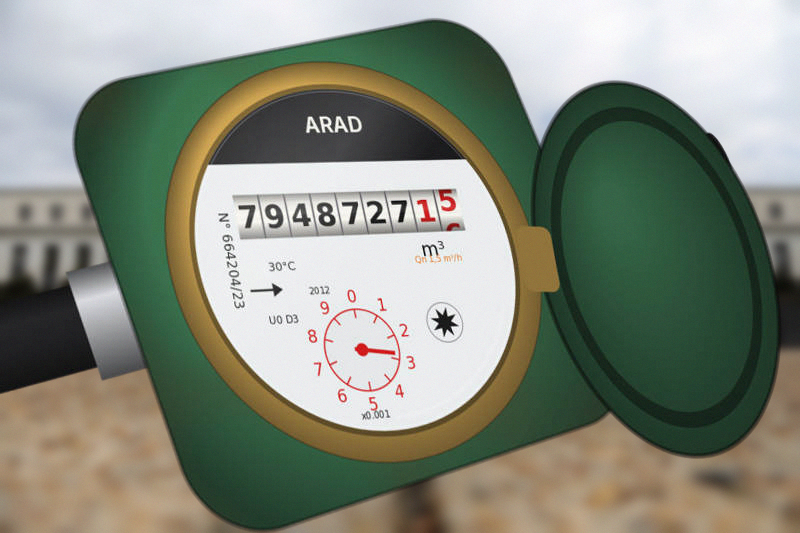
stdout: value=7948727.152 unit=m³
